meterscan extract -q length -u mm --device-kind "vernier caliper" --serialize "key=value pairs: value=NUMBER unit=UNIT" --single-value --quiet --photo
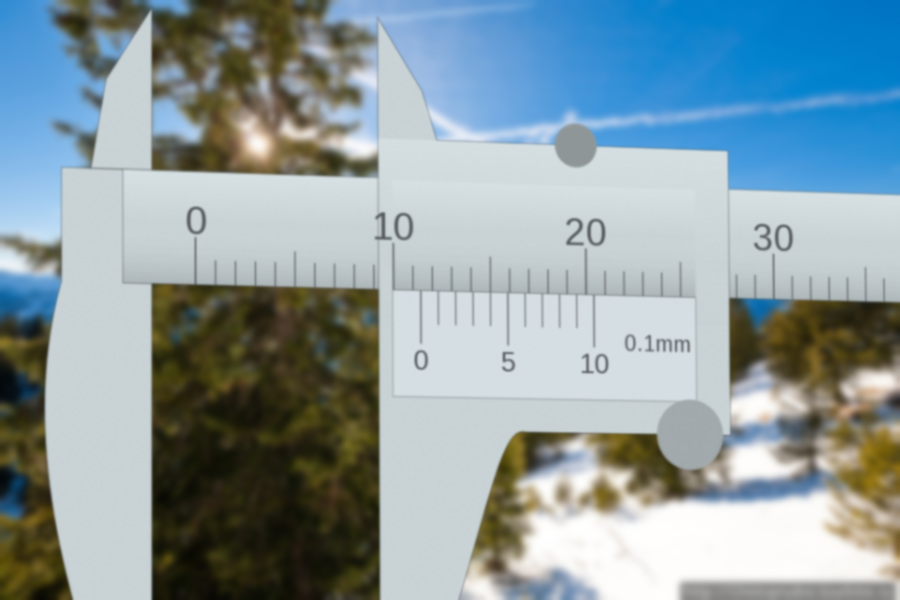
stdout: value=11.4 unit=mm
